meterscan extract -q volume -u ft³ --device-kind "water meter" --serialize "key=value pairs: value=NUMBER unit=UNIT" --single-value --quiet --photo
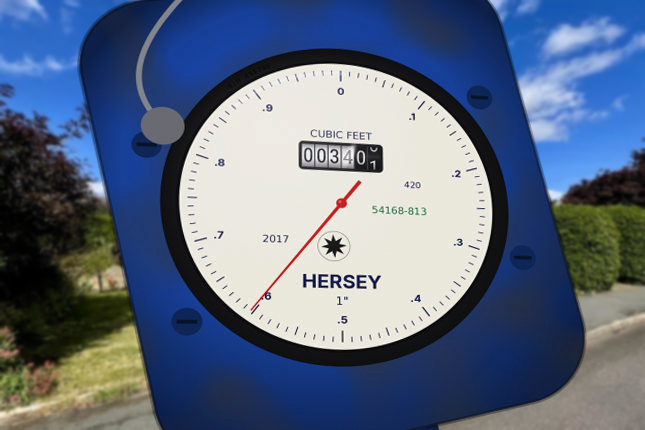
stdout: value=3400.60 unit=ft³
